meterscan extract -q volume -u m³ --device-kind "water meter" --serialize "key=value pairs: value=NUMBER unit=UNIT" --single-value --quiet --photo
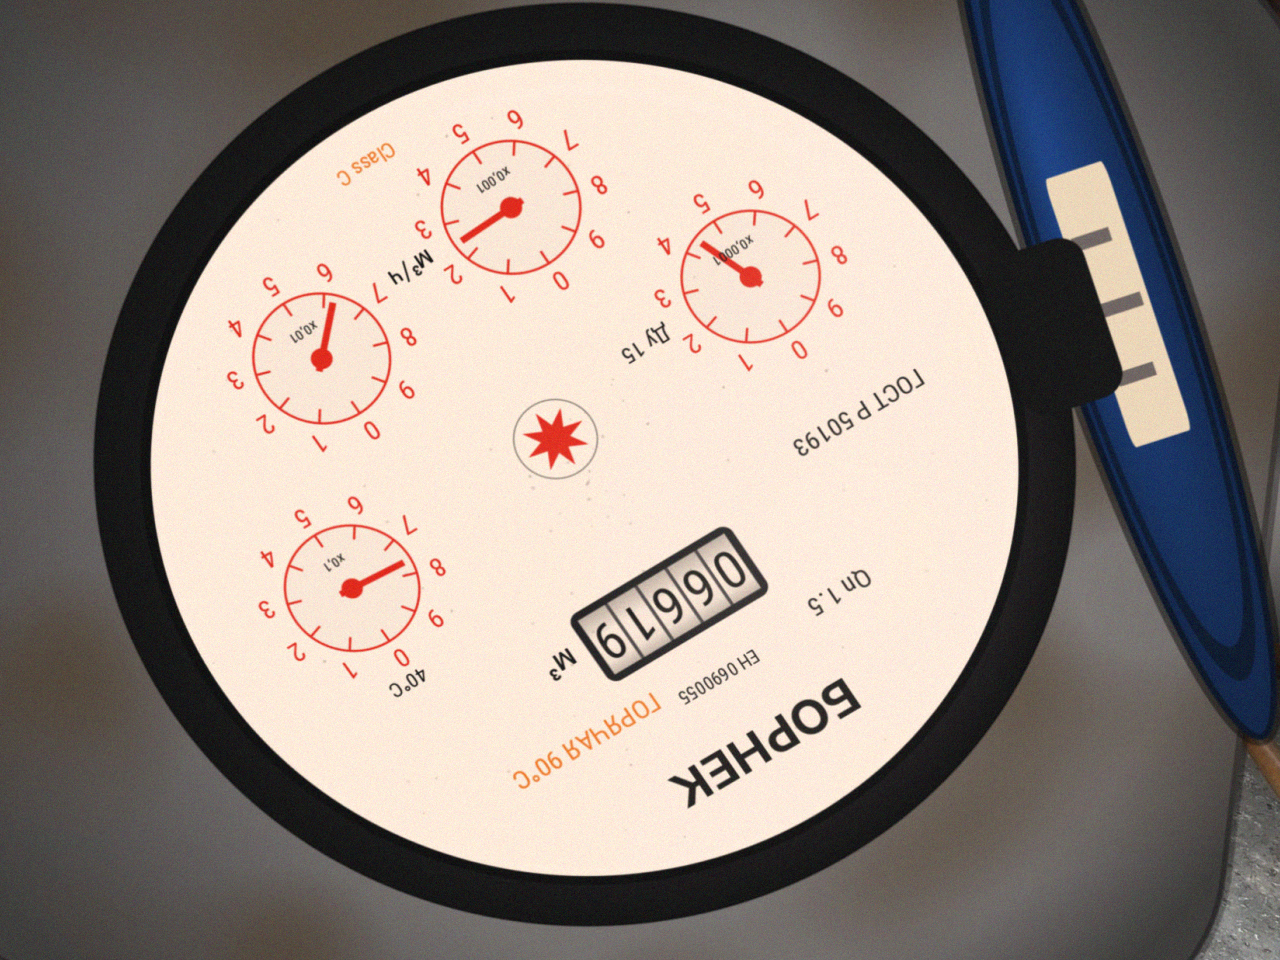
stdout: value=6619.7624 unit=m³
